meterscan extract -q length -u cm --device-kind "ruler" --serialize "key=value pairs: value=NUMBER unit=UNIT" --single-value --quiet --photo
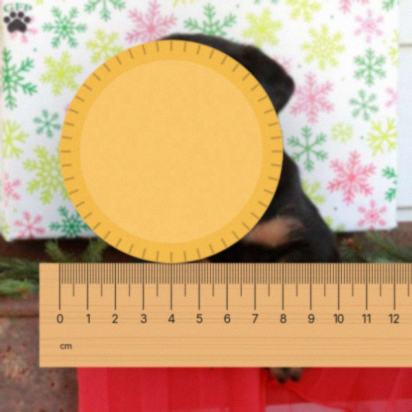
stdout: value=8 unit=cm
